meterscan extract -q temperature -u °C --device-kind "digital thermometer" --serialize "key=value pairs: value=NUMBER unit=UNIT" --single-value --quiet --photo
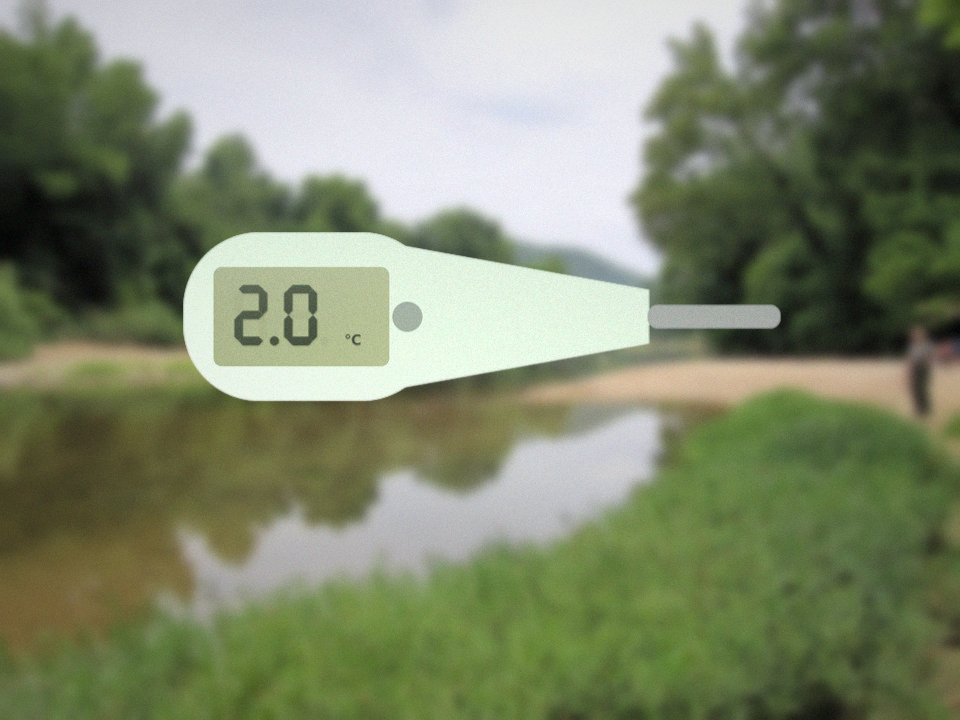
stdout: value=2.0 unit=°C
